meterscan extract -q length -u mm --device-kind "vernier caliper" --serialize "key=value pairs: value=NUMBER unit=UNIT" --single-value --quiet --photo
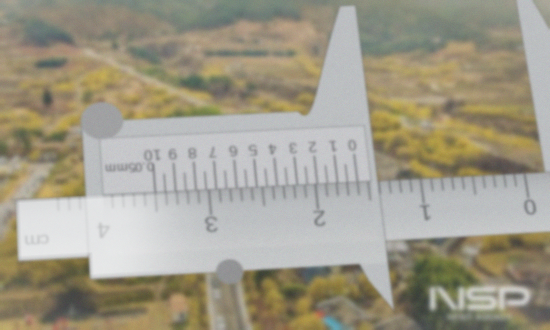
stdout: value=16.0 unit=mm
